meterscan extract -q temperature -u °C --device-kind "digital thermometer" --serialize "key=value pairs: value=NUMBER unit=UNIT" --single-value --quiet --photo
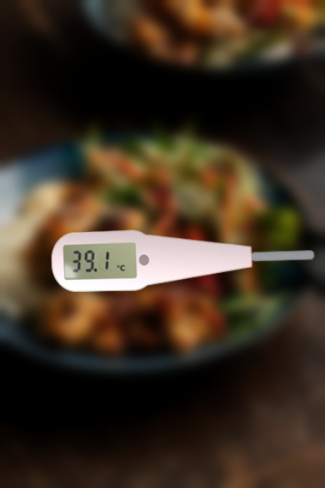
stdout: value=39.1 unit=°C
